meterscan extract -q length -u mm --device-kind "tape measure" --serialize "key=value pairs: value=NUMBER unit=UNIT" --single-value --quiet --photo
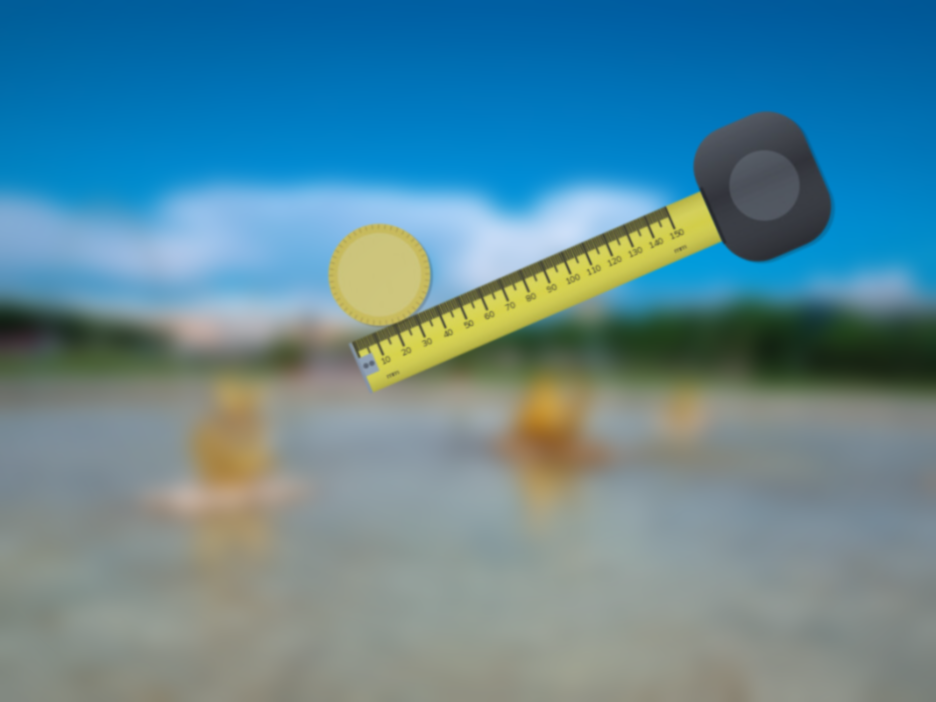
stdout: value=45 unit=mm
